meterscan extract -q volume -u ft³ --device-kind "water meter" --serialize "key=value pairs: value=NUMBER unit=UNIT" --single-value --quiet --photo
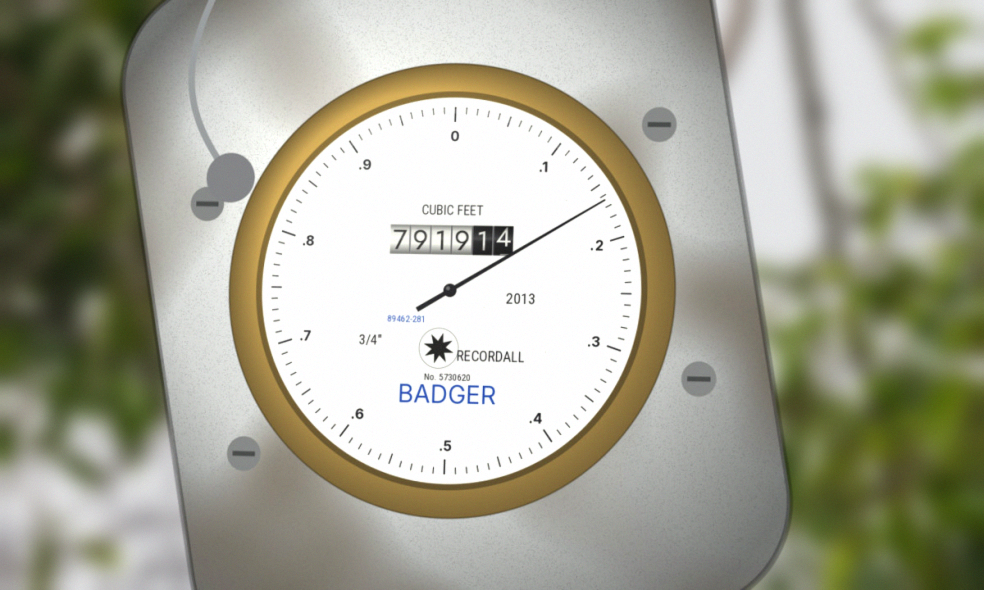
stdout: value=791914.16 unit=ft³
